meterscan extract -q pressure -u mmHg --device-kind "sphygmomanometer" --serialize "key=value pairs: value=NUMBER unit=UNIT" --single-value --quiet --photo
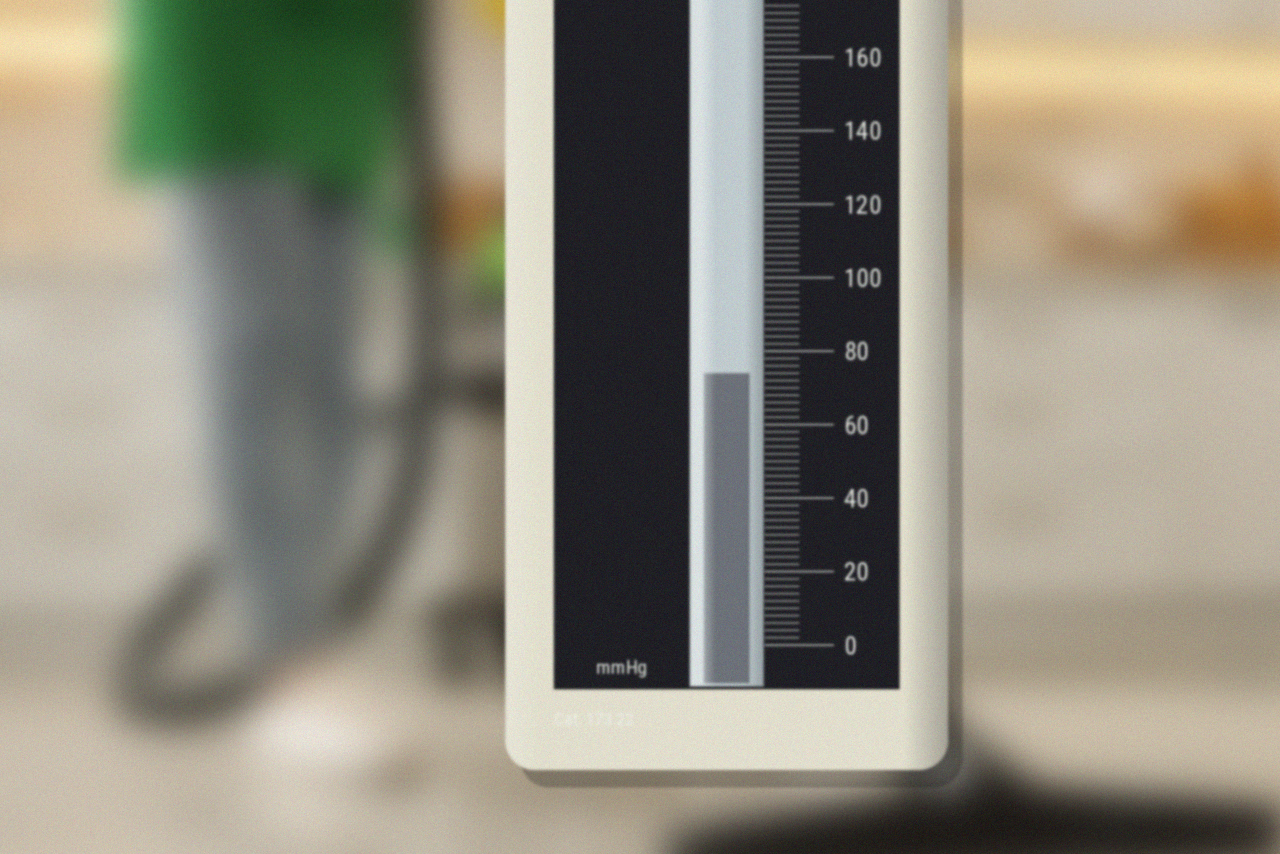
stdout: value=74 unit=mmHg
